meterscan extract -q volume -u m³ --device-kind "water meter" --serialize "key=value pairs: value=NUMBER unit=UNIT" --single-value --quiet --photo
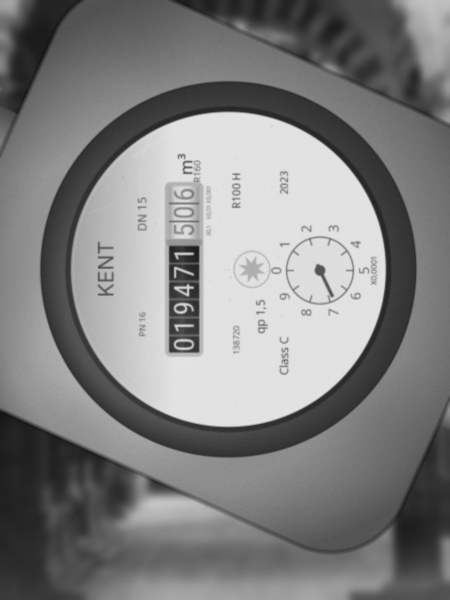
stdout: value=19471.5066 unit=m³
